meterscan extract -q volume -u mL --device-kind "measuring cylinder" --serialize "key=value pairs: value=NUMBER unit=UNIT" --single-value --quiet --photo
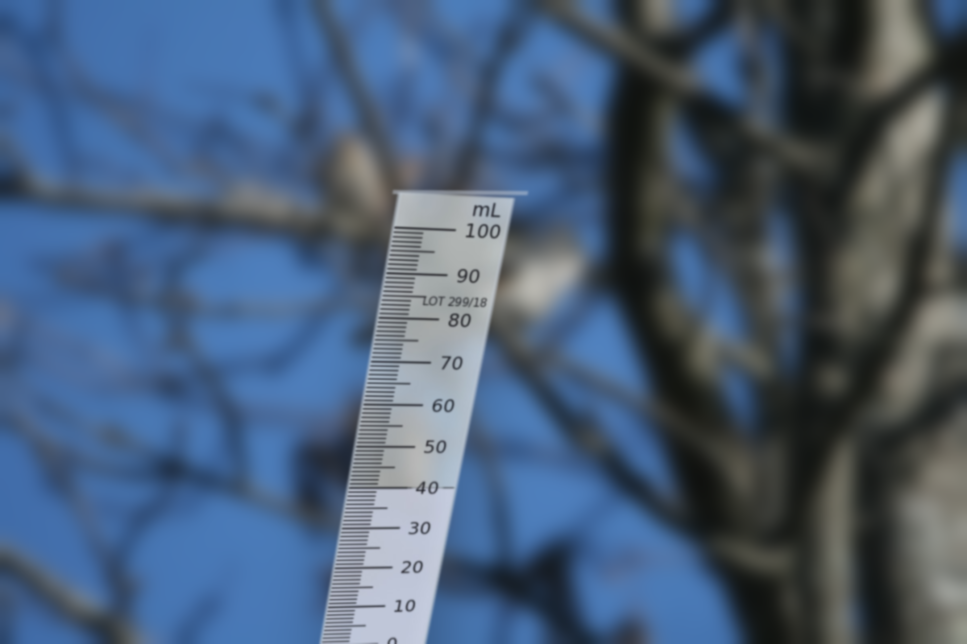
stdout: value=40 unit=mL
